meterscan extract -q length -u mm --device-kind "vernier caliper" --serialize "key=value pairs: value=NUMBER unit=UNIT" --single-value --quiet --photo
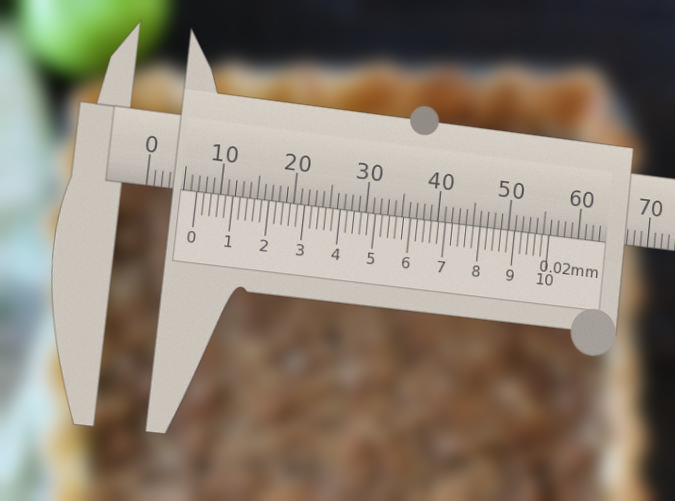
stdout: value=6.8 unit=mm
